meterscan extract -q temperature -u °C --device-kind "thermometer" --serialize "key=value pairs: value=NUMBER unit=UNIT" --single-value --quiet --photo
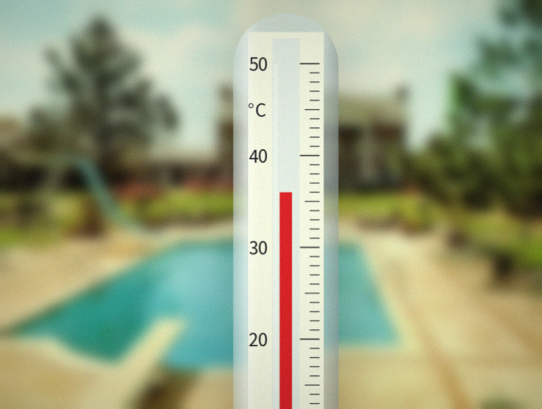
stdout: value=36 unit=°C
